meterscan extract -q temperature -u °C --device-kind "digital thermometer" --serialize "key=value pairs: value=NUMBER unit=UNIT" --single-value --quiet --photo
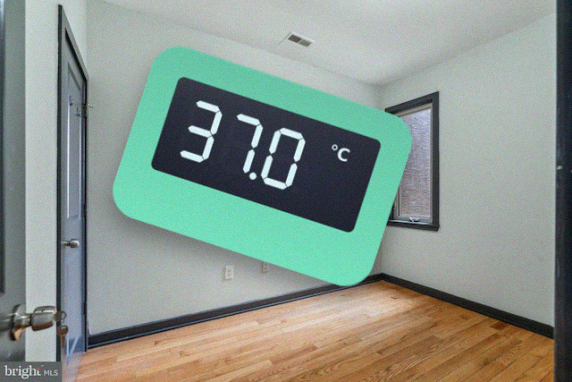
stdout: value=37.0 unit=°C
